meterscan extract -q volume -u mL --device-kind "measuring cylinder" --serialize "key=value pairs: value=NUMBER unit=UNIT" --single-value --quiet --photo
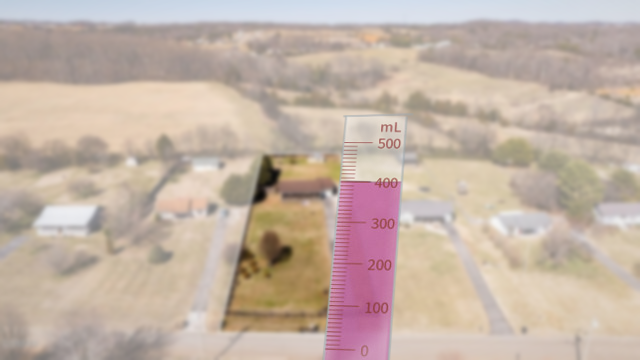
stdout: value=400 unit=mL
